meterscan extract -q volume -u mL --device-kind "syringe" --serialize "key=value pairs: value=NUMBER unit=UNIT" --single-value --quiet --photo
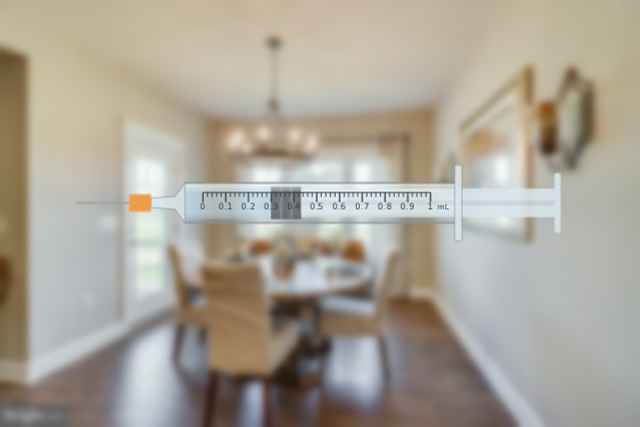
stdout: value=0.3 unit=mL
